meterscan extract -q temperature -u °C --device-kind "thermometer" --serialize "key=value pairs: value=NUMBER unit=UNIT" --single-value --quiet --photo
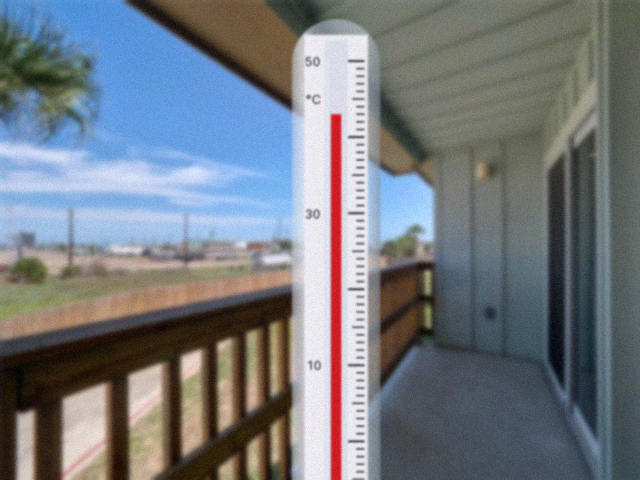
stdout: value=43 unit=°C
